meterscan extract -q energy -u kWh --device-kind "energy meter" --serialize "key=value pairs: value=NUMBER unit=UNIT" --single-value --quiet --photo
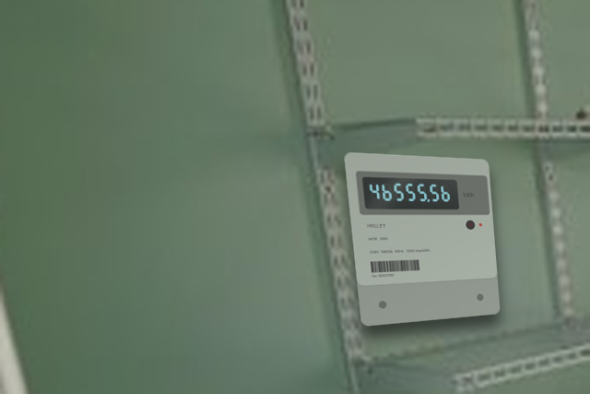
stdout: value=46555.56 unit=kWh
